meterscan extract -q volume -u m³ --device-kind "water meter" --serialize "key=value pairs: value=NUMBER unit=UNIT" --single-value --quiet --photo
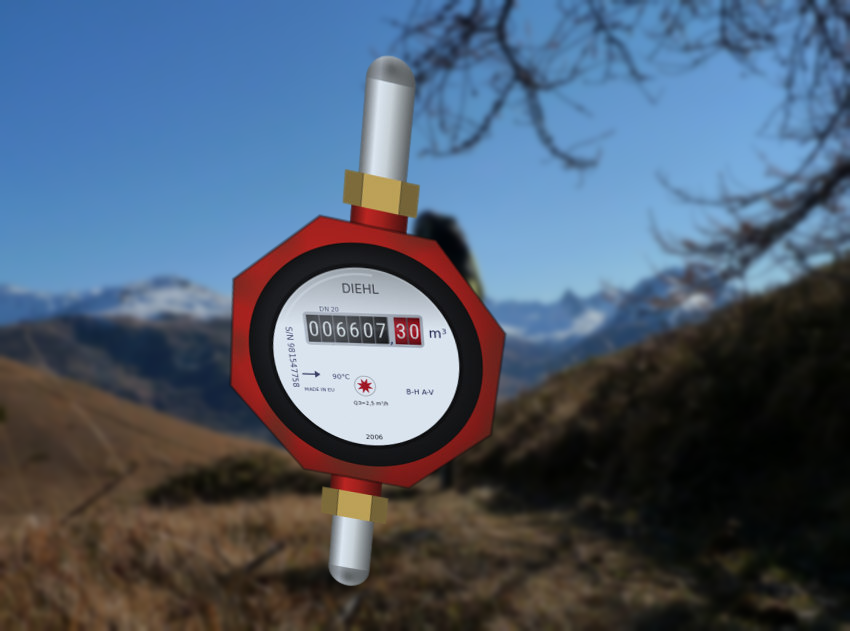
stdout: value=6607.30 unit=m³
